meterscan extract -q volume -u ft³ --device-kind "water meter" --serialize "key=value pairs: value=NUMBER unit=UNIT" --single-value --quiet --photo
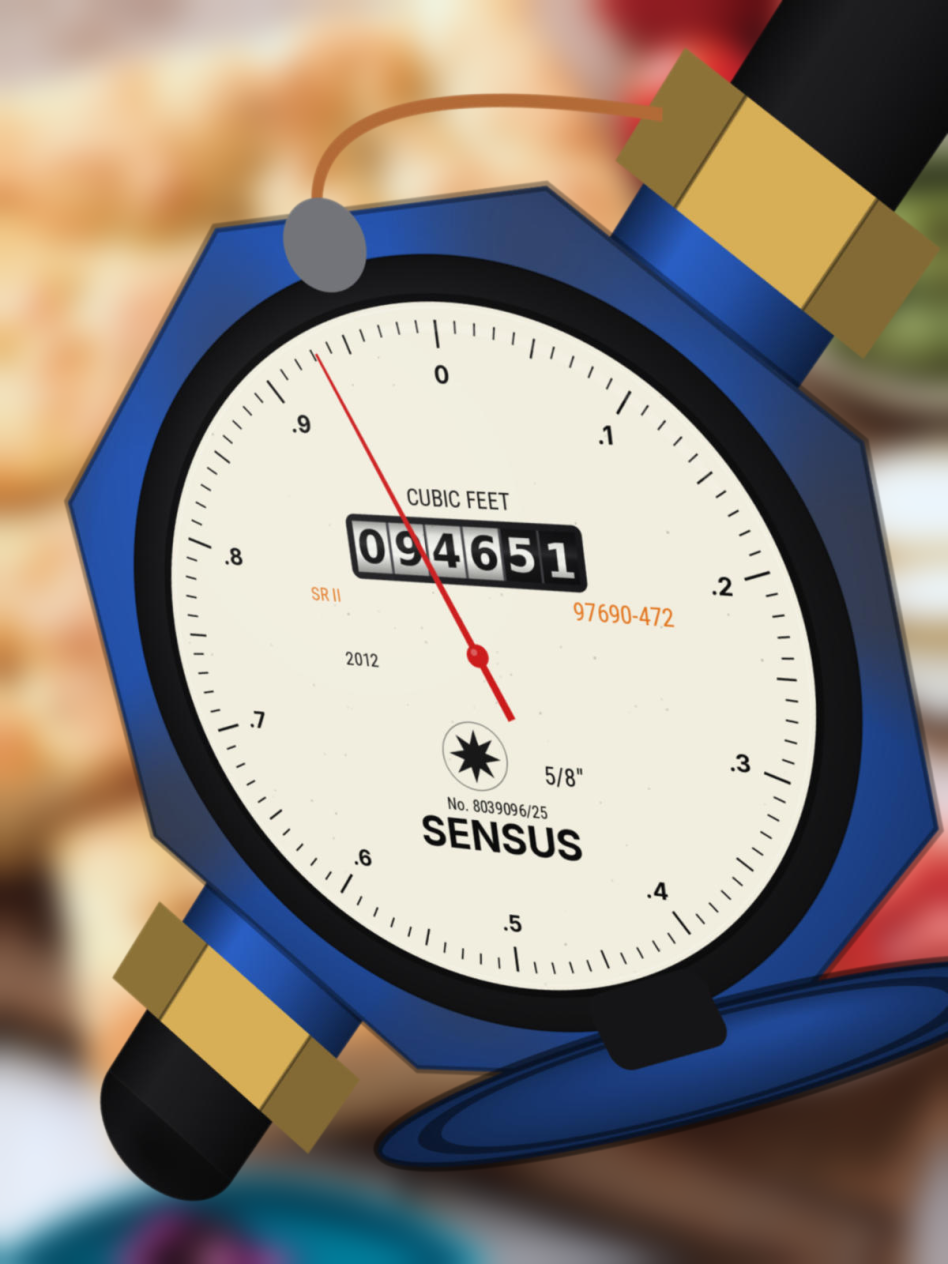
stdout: value=94650.93 unit=ft³
